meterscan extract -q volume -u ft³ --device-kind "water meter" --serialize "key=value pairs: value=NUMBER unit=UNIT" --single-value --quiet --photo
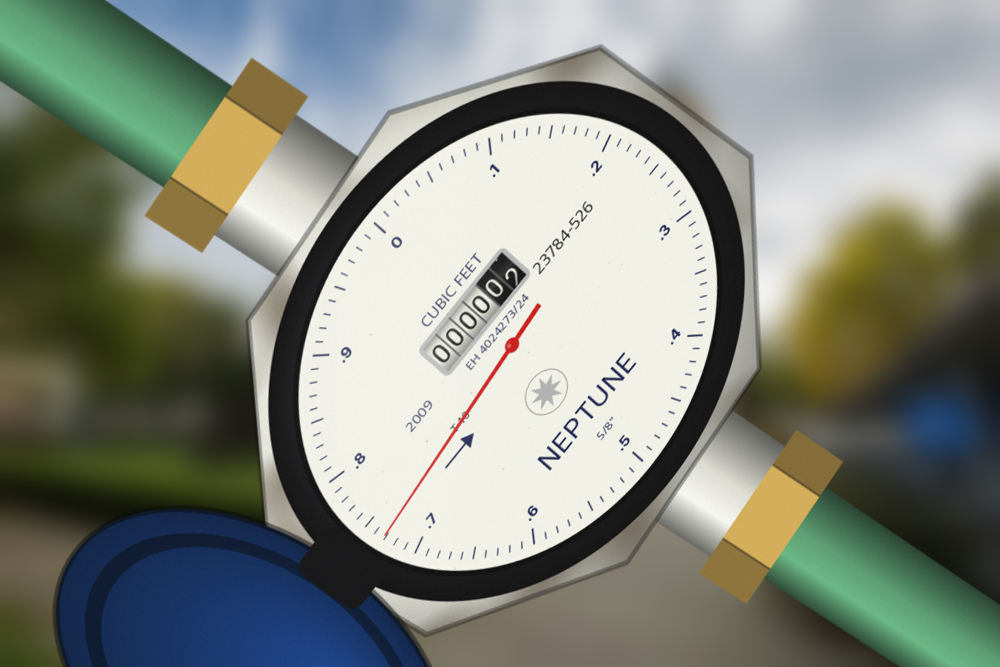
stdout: value=1.73 unit=ft³
